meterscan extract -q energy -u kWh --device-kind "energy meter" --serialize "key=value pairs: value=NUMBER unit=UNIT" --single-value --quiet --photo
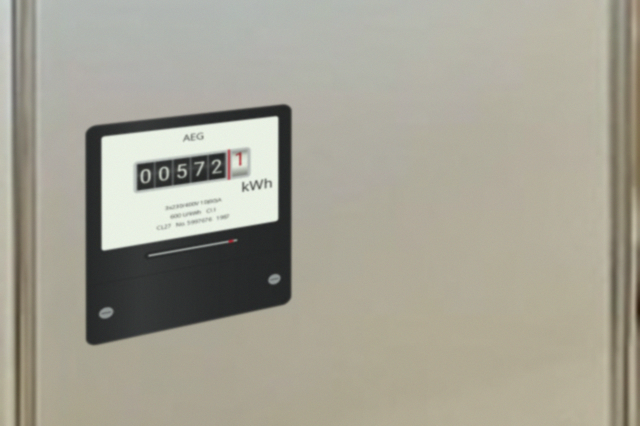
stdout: value=572.1 unit=kWh
